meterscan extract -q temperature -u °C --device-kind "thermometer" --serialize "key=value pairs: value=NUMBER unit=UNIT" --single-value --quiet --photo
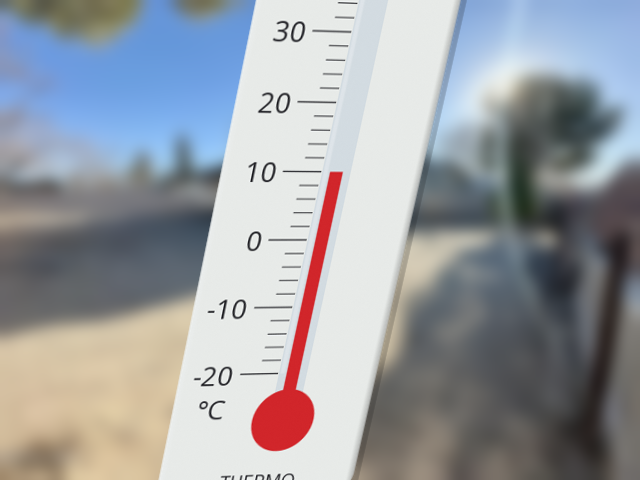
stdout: value=10 unit=°C
